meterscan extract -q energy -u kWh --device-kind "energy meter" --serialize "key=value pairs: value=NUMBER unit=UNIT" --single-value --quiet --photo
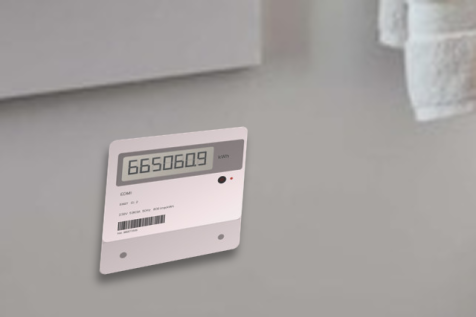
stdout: value=665060.9 unit=kWh
